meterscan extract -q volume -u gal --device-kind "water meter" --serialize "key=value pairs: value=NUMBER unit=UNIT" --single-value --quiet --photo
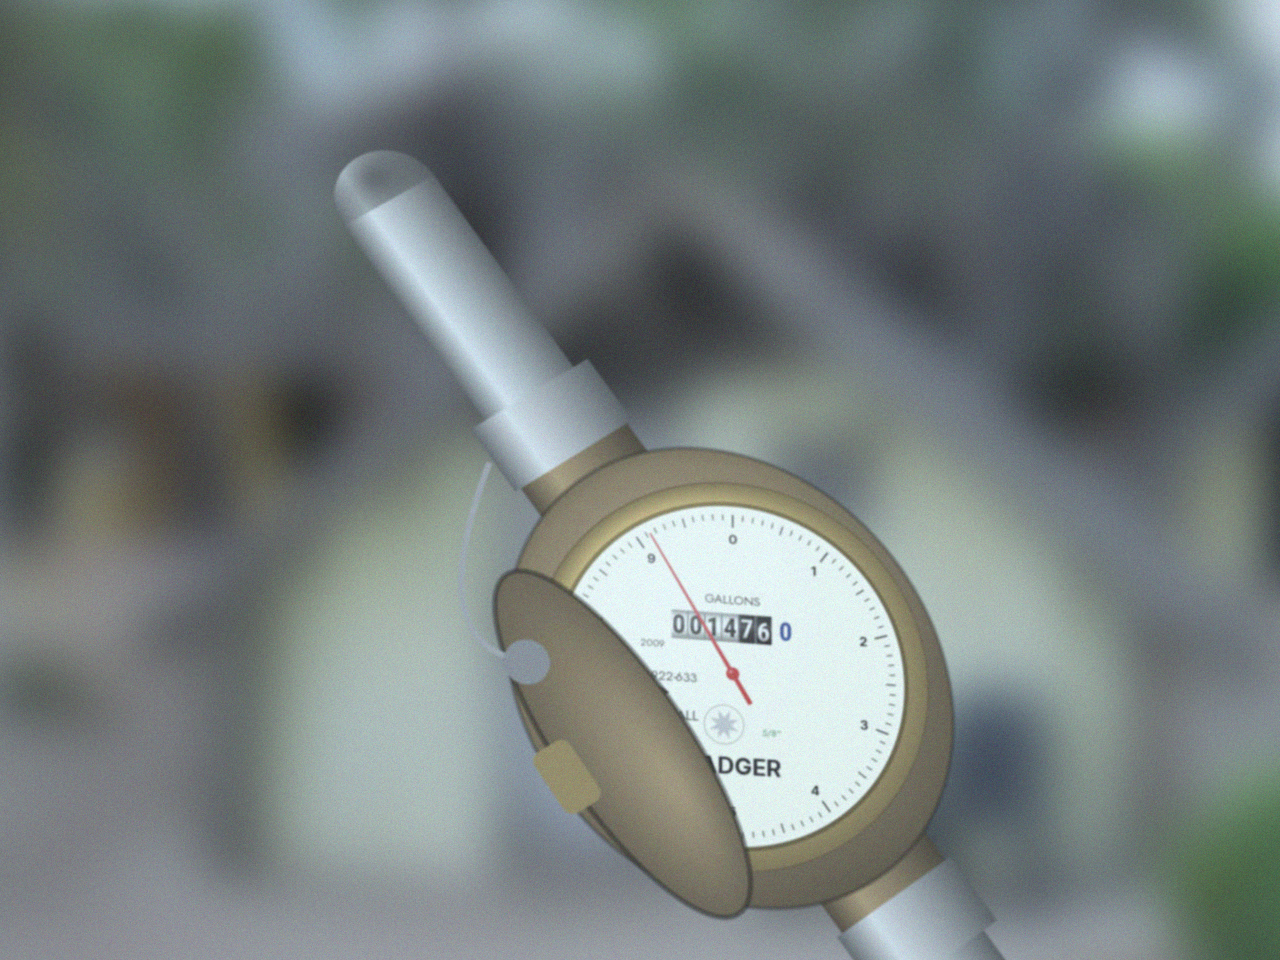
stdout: value=14759.1 unit=gal
